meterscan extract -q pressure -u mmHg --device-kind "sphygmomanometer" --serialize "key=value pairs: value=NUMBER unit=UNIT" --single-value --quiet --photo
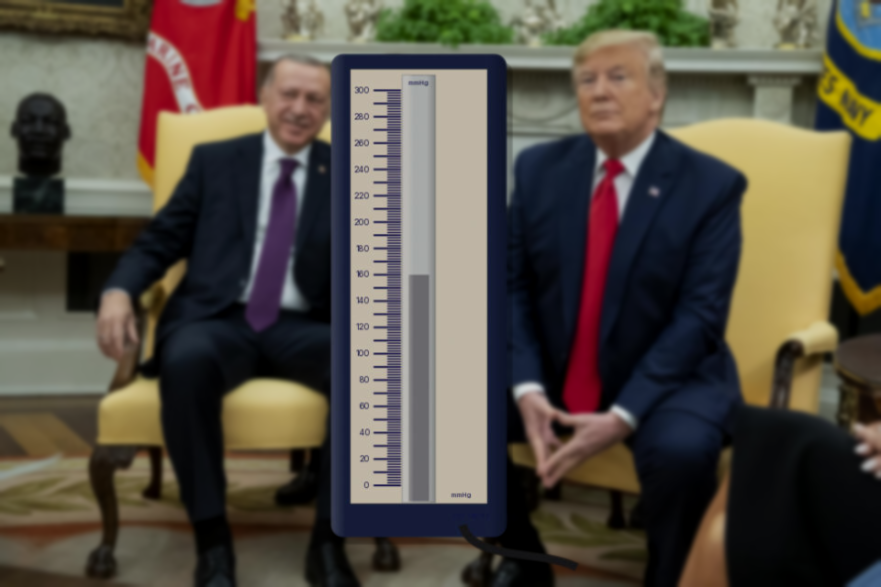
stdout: value=160 unit=mmHg
